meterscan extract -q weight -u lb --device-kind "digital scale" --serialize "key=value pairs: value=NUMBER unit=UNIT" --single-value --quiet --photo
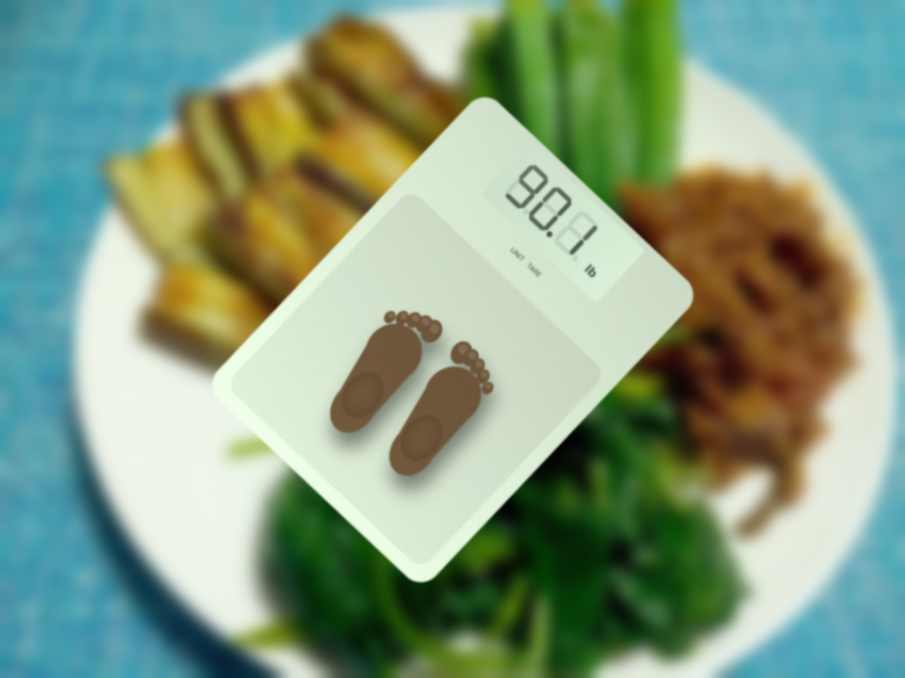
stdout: value=90.1 unit=lb
